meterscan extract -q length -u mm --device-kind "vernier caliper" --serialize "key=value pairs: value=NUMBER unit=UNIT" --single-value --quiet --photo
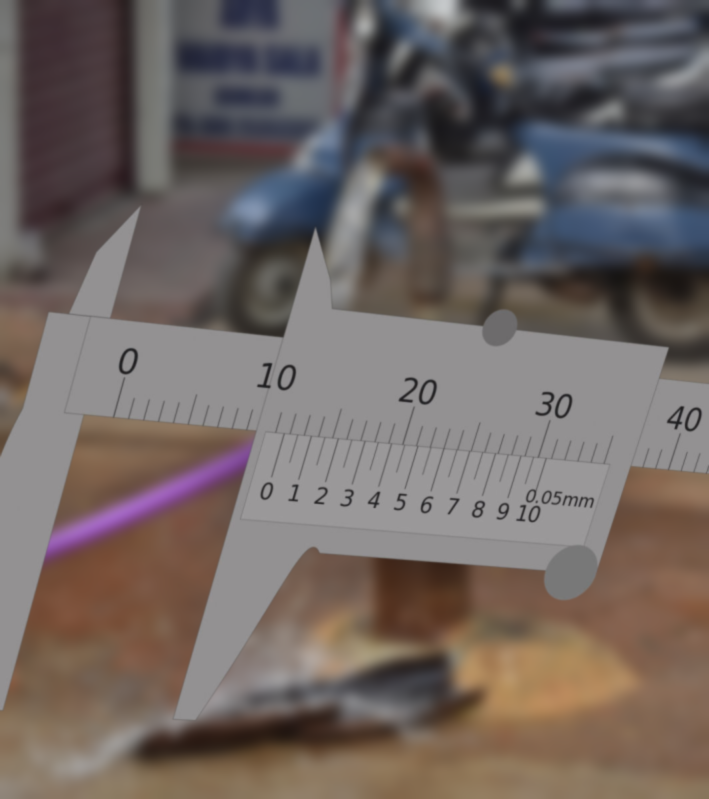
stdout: value=11.6 unit=mm
